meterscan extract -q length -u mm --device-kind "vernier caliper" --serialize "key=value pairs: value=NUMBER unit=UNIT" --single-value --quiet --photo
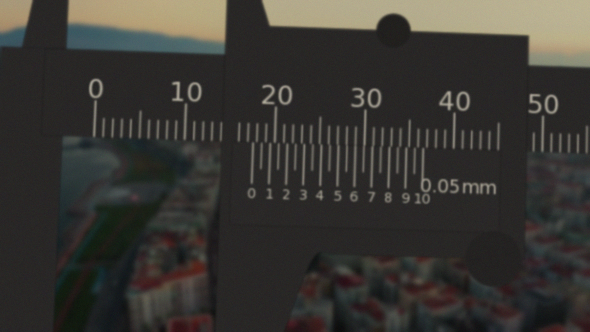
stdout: value=17.6 unit=mm
